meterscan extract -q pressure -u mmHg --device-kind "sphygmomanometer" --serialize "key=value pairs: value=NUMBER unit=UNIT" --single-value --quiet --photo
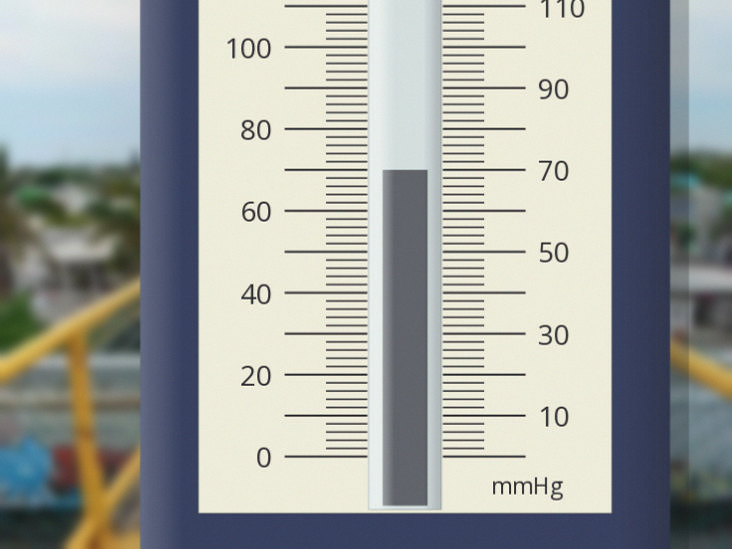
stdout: value=70 unit=mmHg
